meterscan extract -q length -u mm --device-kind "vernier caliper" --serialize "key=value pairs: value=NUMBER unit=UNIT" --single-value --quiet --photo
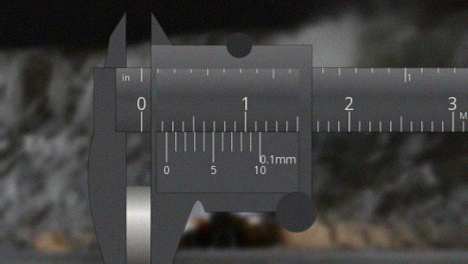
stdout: value=2.4 unit=mm
